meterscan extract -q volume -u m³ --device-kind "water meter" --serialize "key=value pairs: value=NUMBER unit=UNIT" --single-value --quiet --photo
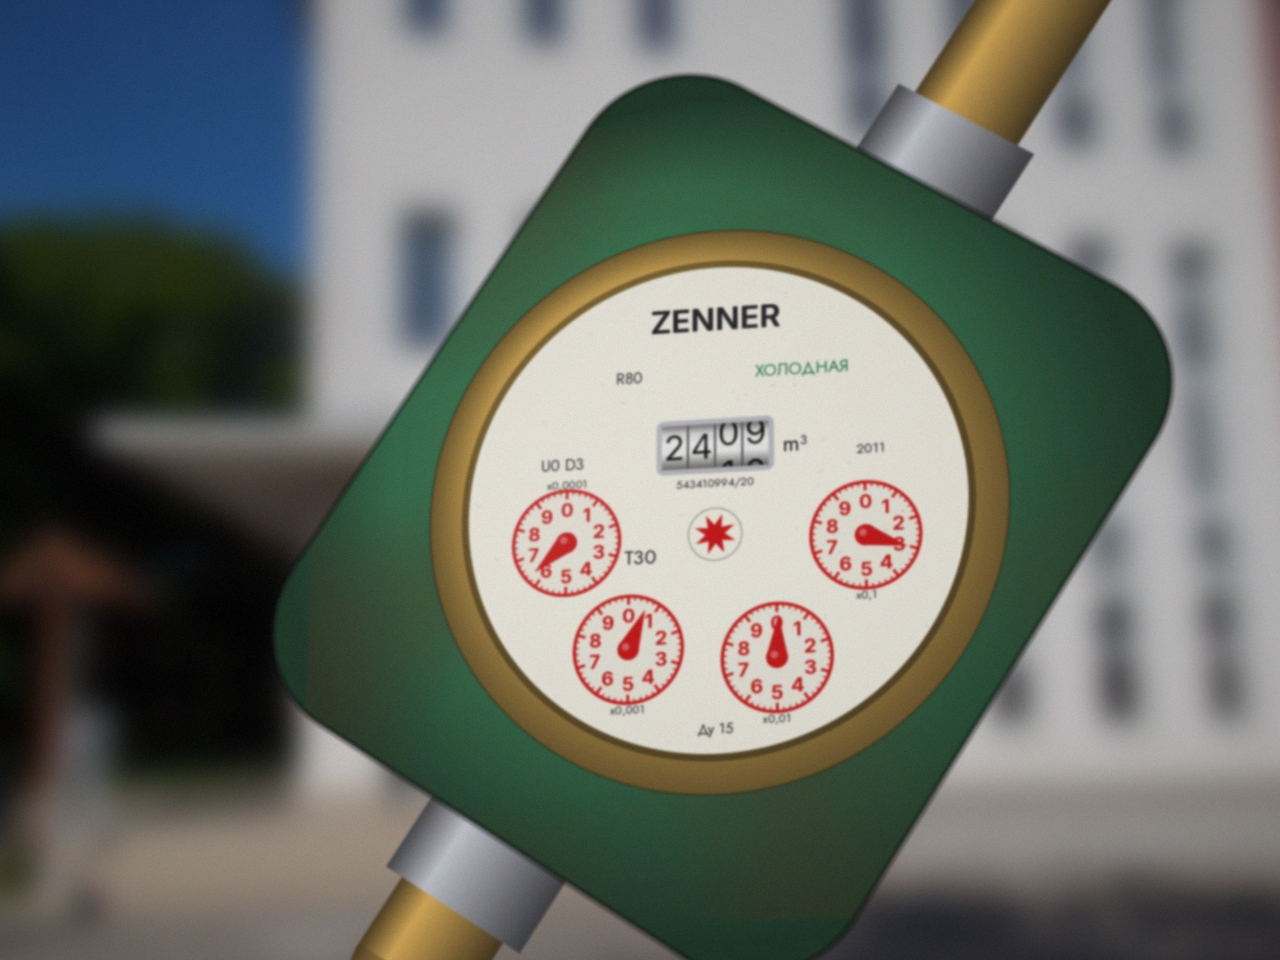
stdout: value=2409.3006 unit=m³
